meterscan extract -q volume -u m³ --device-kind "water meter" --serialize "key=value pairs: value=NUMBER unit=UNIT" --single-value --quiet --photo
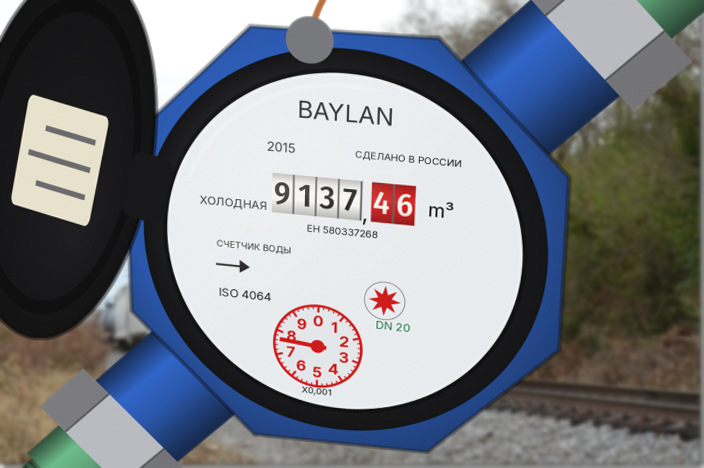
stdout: value=9137.467 unit=m³
